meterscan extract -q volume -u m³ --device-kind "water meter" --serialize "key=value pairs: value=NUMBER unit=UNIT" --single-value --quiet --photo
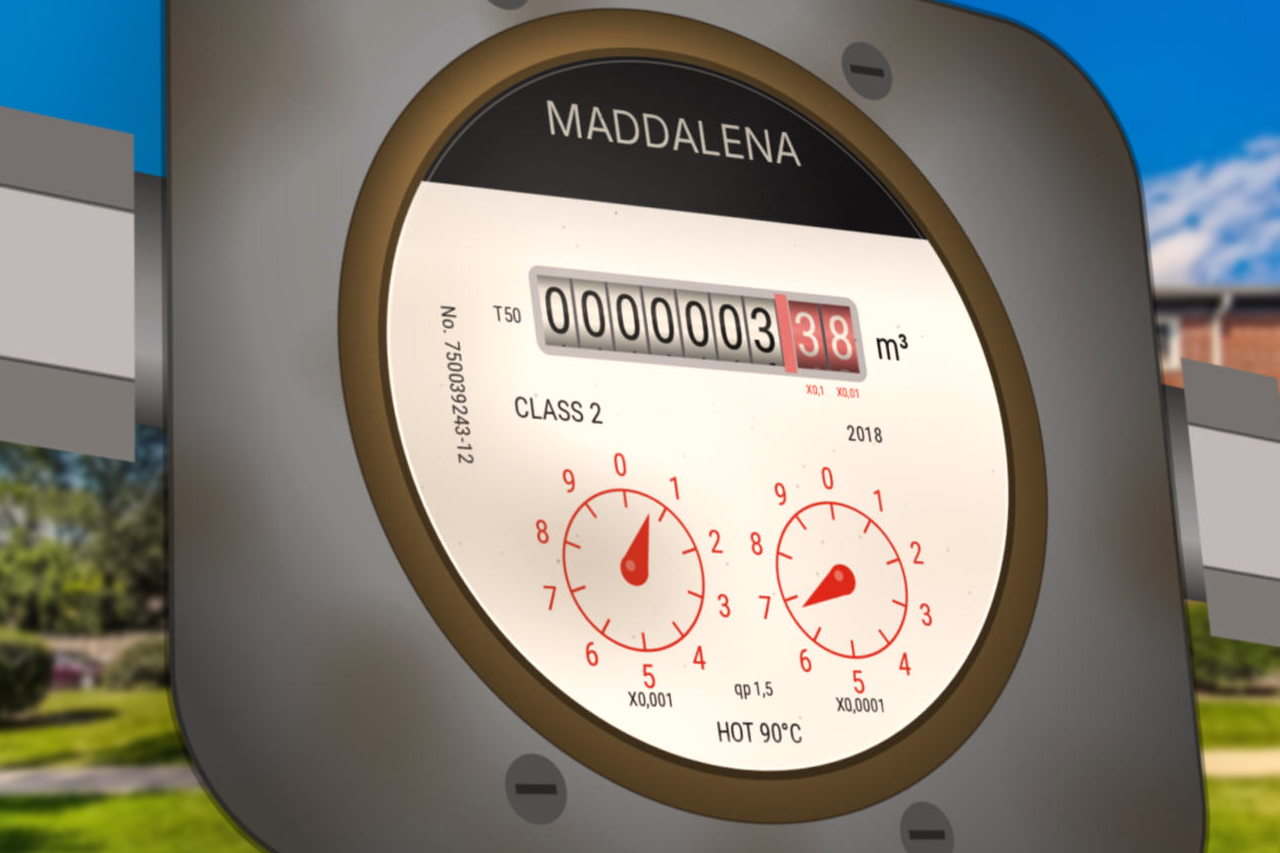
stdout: value=3.3806 unit=m³
